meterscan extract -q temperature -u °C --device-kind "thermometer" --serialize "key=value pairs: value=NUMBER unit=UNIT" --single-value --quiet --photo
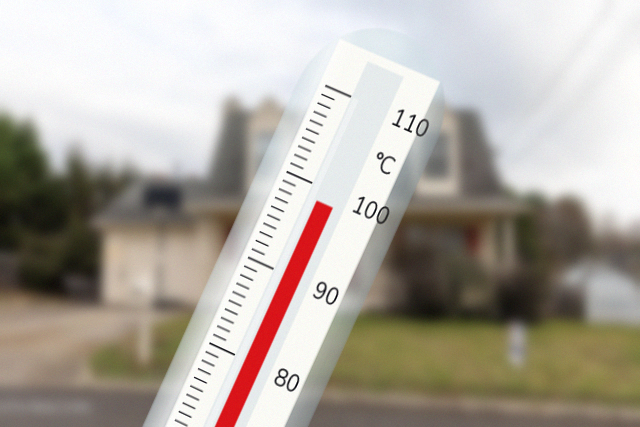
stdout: value=98.5 unit=°C
